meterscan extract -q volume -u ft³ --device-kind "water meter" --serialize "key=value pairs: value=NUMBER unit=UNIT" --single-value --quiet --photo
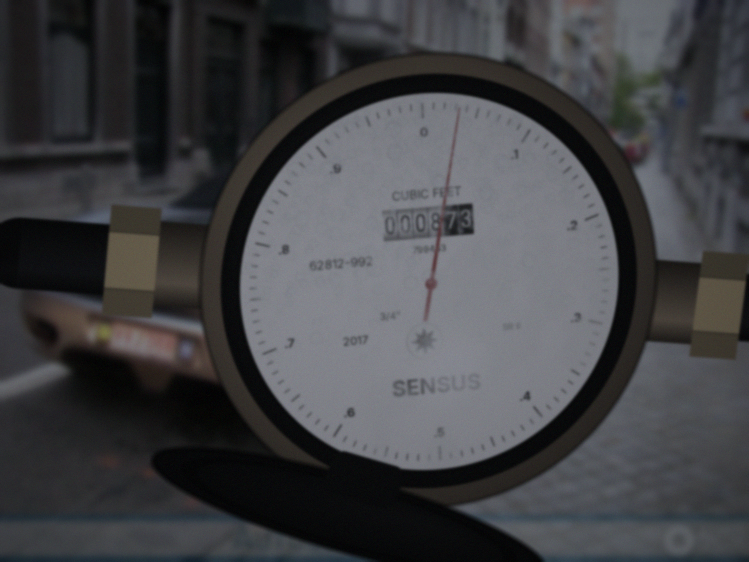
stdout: value=873.03 unit=ft³
